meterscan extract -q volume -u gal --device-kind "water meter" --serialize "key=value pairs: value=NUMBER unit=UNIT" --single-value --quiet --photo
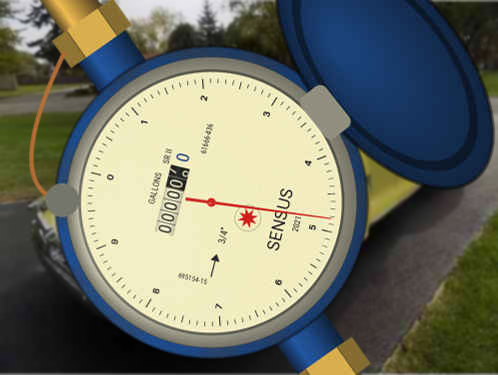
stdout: value=74.8 unit=gal
